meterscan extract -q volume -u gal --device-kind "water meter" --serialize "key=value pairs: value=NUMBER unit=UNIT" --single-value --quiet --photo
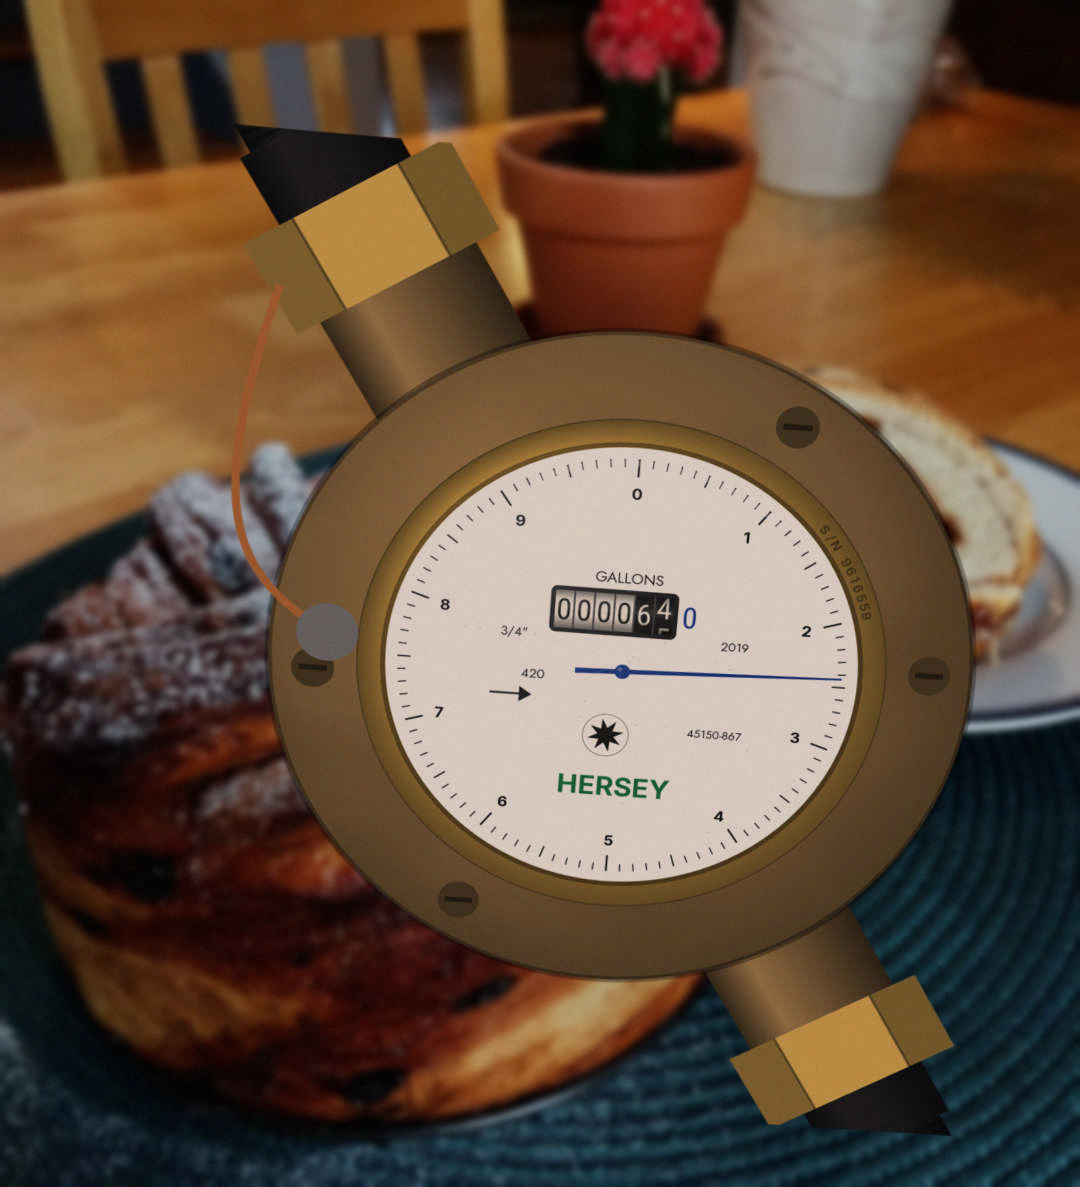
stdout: value=642.4 unit=gal
